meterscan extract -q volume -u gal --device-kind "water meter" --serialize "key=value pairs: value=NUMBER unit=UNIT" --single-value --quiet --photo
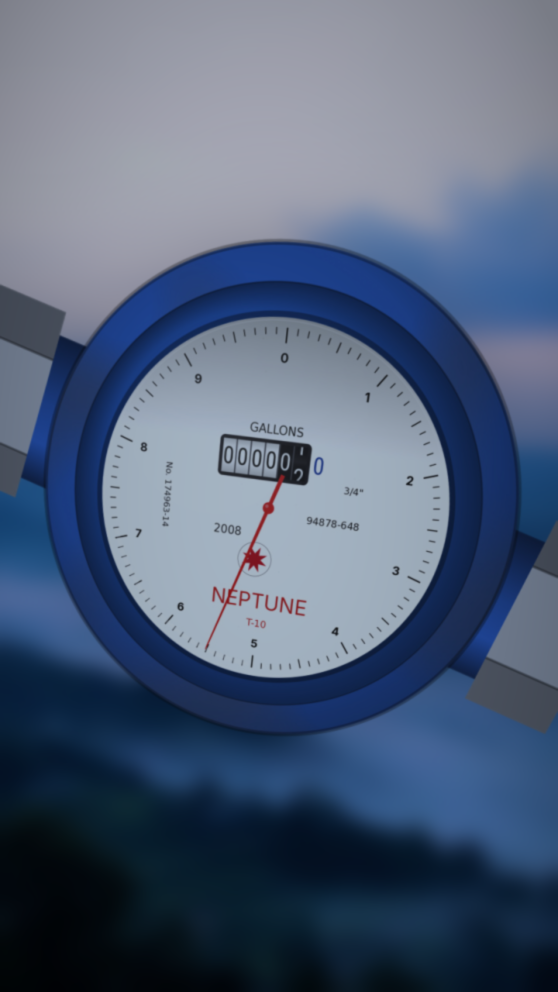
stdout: value=15.5 unit=gal
